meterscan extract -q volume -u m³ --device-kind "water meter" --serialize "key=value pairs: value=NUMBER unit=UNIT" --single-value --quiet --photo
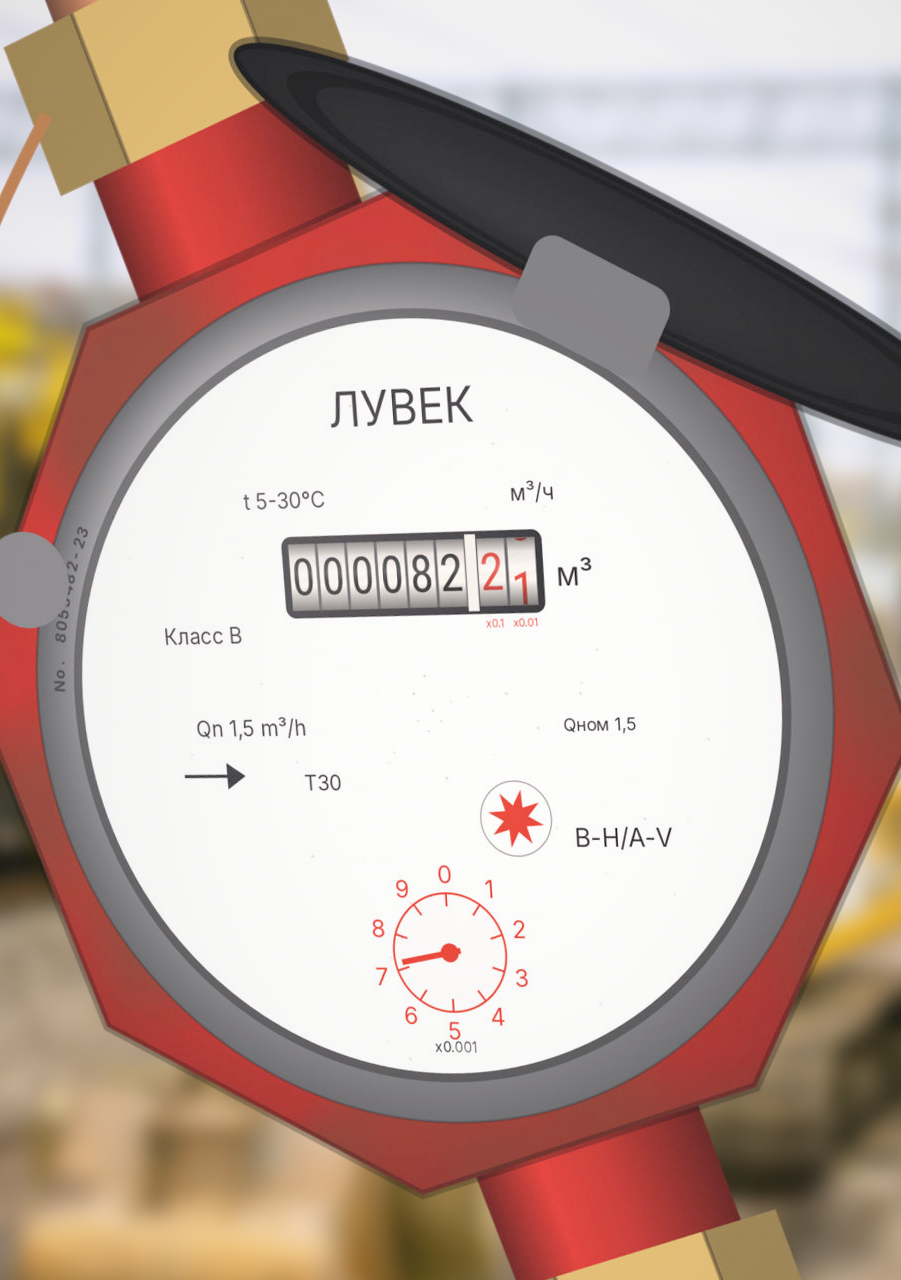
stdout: value=82.207 unit=m³
